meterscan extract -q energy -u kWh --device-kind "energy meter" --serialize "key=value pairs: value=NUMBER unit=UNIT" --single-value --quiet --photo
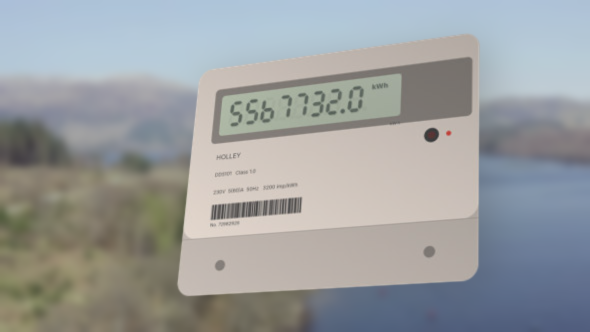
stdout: value=5567732.0 unit=kWh
